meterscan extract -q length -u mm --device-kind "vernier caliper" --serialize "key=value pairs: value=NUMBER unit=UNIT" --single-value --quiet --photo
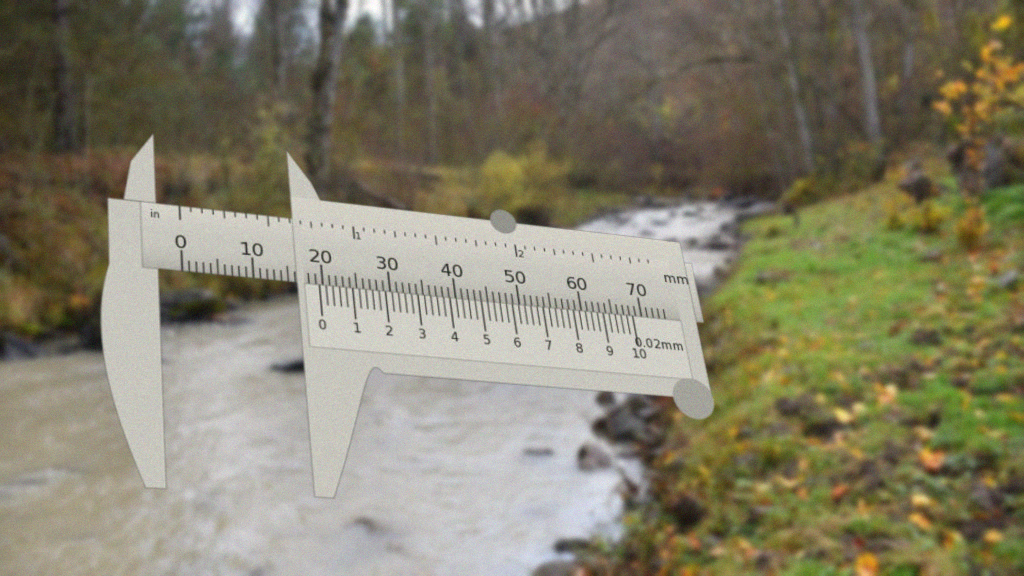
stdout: value=19.5 unit=mm
